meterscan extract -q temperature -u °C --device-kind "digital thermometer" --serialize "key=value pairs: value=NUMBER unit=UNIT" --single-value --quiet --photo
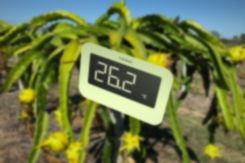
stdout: value=26.2 unit=°C
